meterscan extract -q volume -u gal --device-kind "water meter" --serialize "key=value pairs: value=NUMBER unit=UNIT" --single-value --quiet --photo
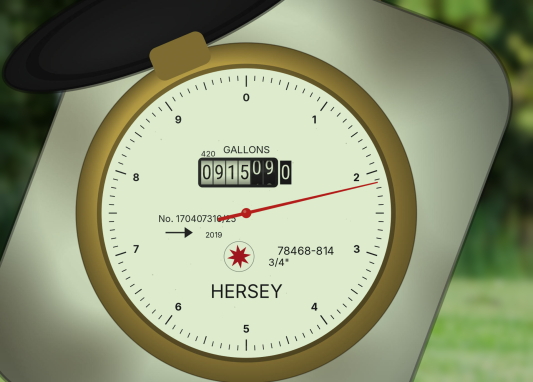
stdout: value=915092.1 unit=gal
